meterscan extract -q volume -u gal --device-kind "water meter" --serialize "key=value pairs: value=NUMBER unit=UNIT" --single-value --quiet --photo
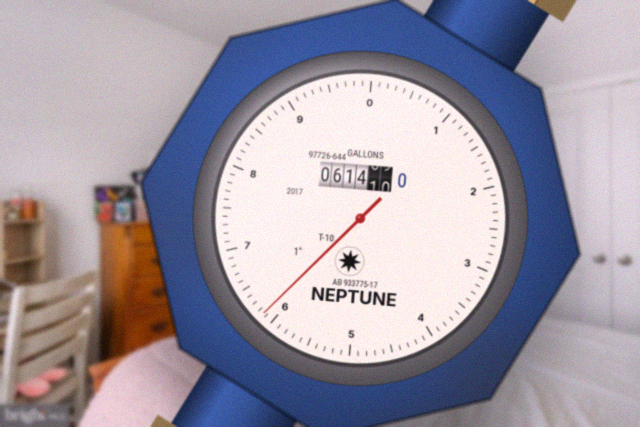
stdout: value=614096.1 unit=gal
